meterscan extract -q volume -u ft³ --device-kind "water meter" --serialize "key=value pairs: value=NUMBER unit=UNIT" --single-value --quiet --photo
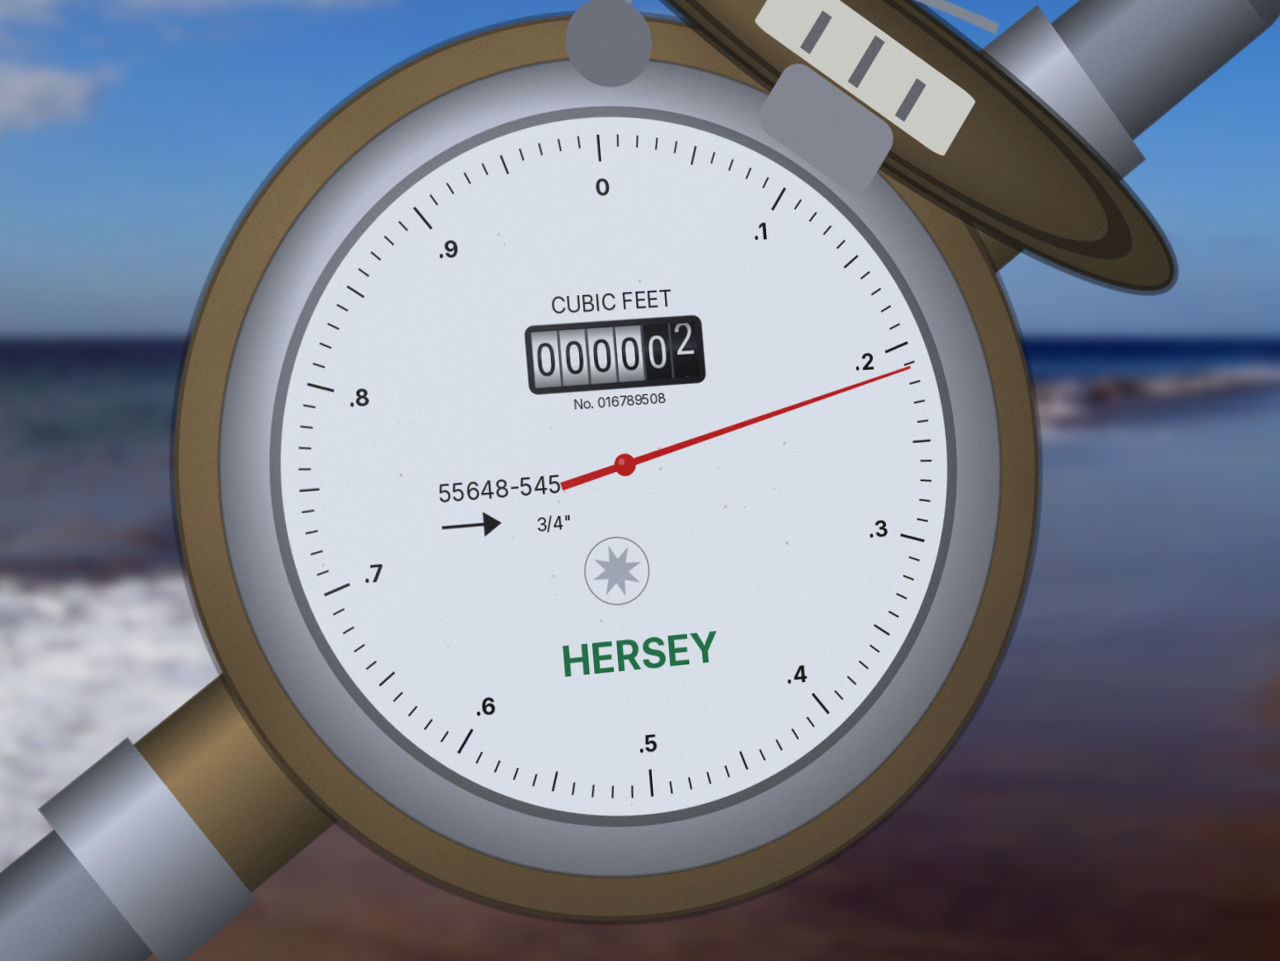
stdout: value=2.21 unit=ft³
